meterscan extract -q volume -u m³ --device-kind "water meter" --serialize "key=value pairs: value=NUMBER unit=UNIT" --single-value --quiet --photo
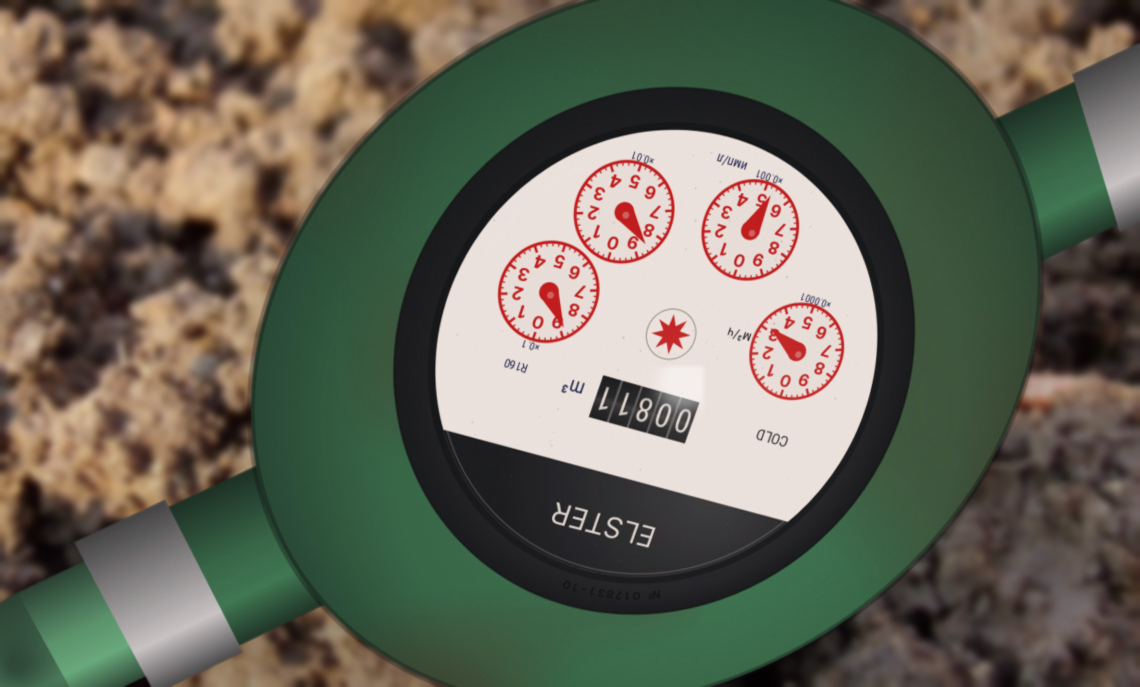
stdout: value=811.8853 unit=m³
